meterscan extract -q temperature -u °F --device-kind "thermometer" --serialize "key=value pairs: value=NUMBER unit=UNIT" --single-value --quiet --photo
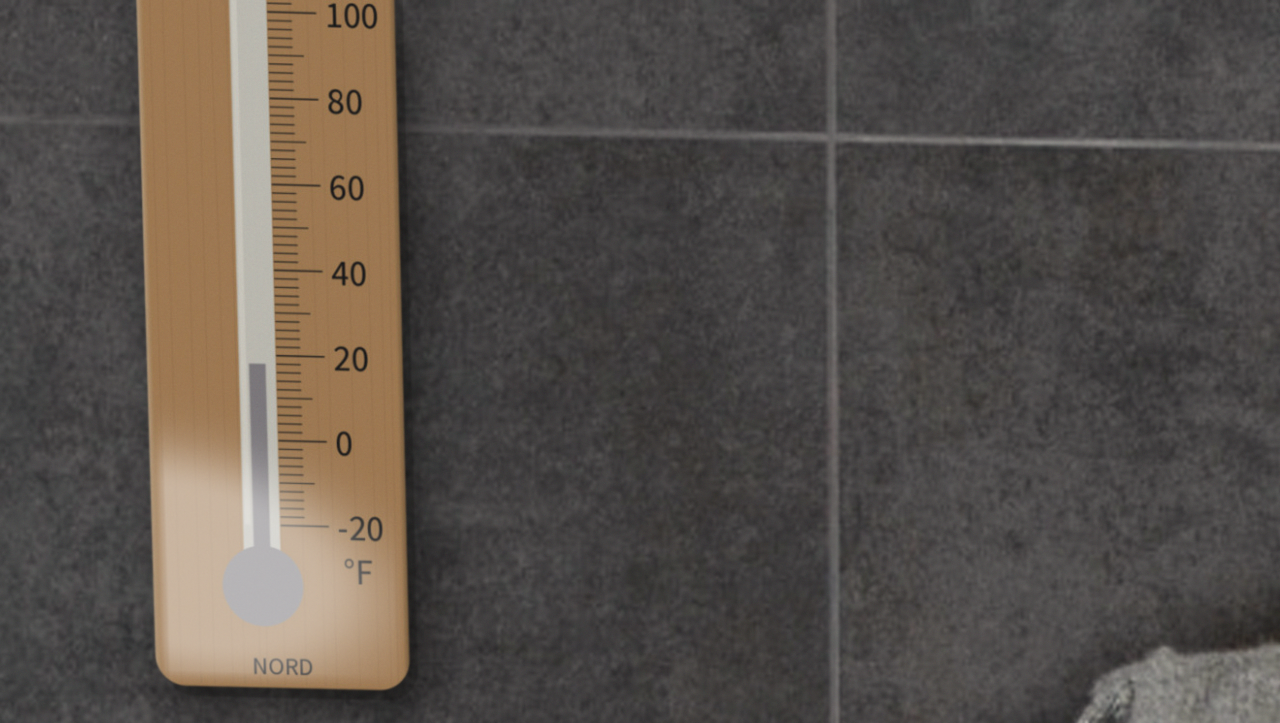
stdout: value=18 unit=°F
